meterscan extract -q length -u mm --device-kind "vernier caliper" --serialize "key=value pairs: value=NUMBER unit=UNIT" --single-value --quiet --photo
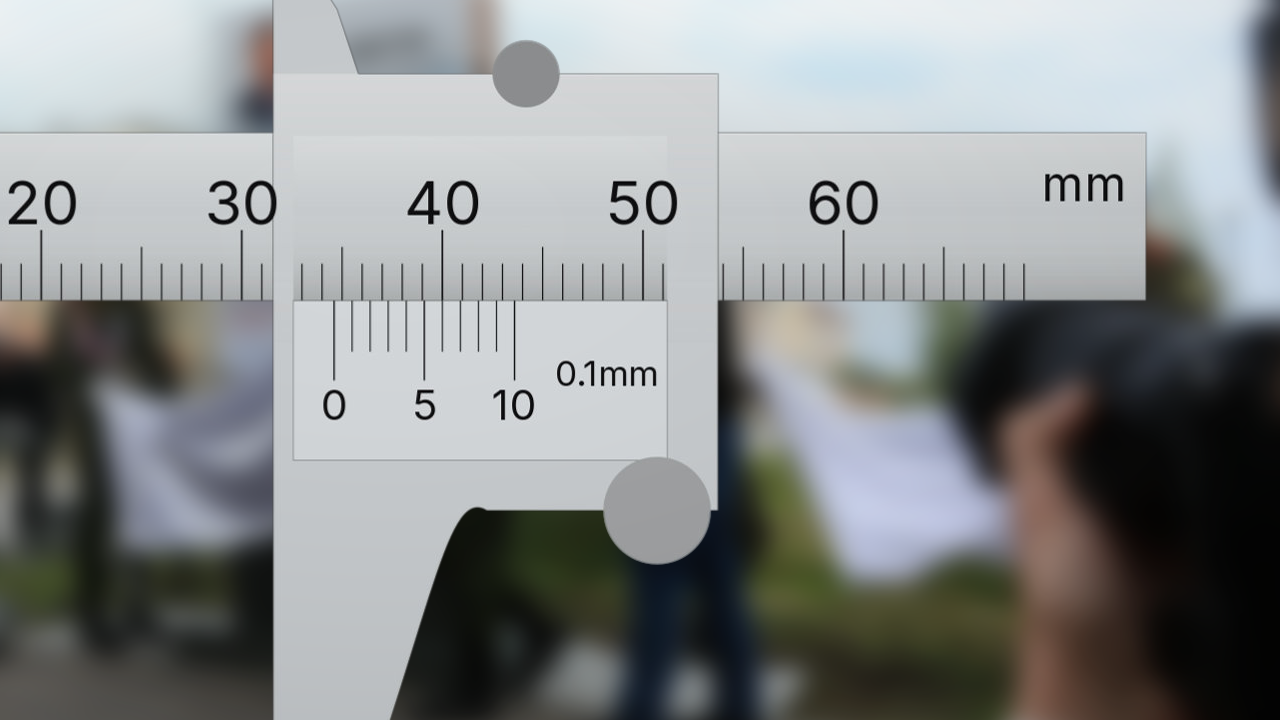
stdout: value=34.6 unit=mm
